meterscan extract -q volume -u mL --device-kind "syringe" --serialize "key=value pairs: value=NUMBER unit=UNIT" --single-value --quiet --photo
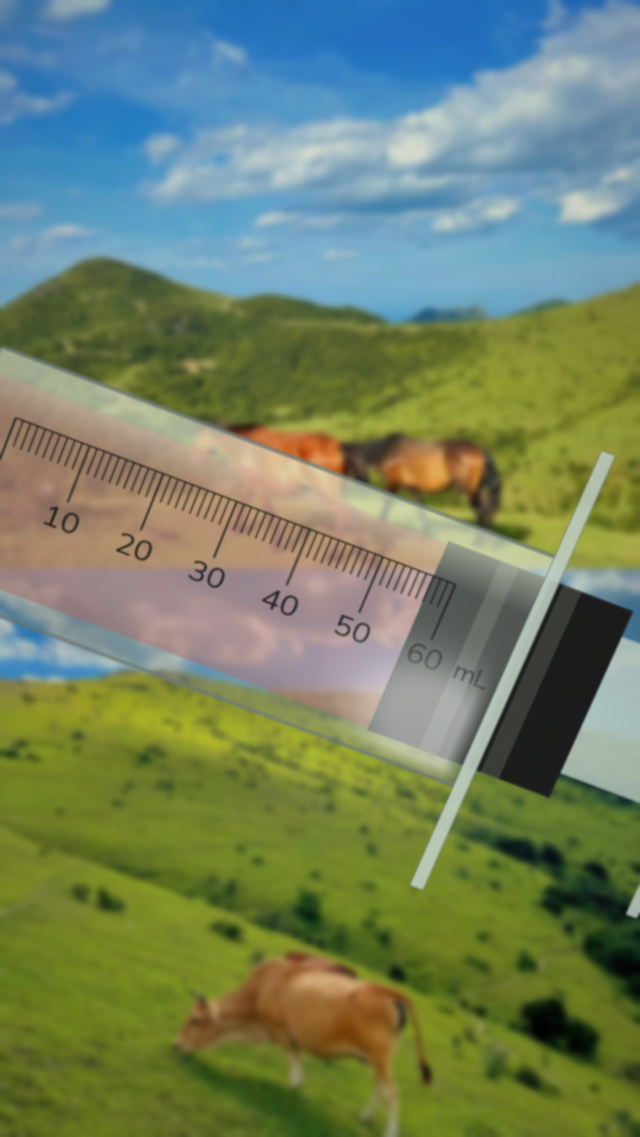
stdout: value=57 unit=mL
